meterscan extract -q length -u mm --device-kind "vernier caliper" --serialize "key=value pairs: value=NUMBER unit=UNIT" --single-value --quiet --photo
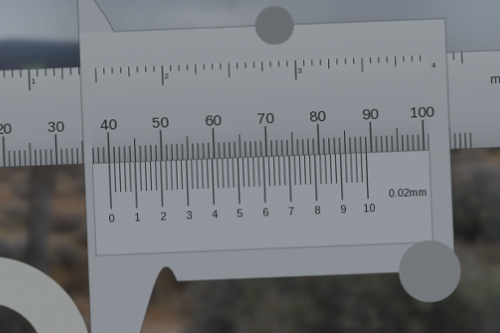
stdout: value=40.0 unit=mm
